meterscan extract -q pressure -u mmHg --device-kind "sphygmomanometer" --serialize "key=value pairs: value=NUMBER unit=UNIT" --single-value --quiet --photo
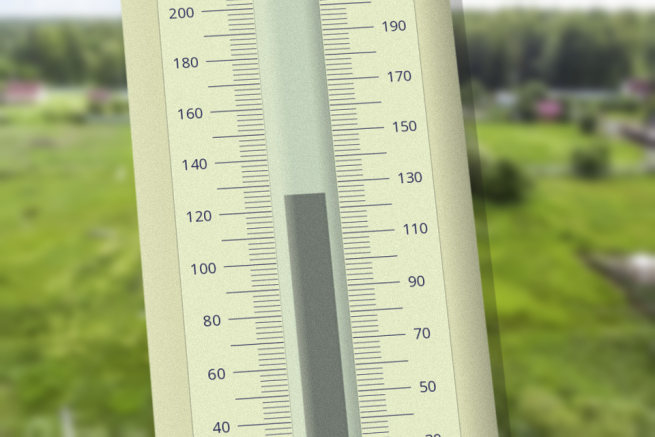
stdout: value=126 unit=mmHg
